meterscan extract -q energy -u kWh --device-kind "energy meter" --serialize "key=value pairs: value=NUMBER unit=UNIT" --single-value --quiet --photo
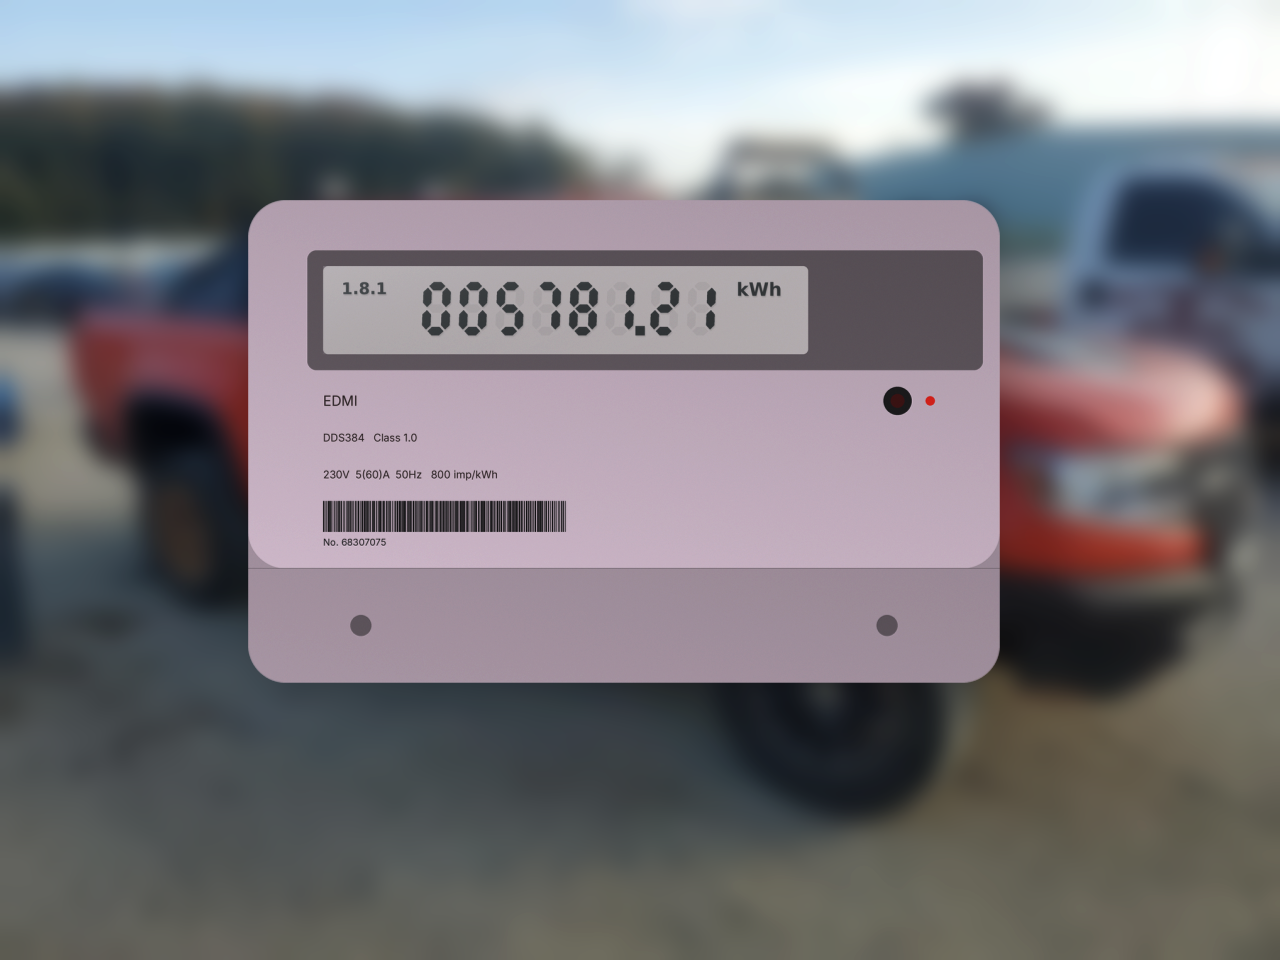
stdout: value=5781.21 unit=kWh
